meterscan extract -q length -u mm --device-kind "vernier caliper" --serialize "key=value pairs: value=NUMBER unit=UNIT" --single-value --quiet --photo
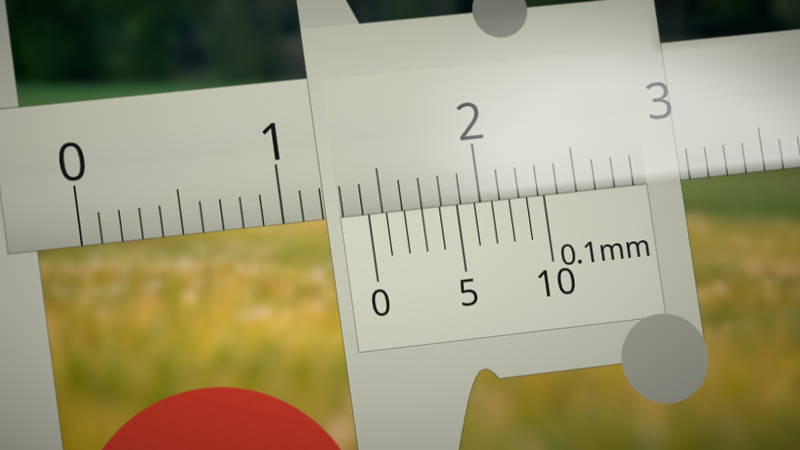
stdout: value=14.3 unit=mm
